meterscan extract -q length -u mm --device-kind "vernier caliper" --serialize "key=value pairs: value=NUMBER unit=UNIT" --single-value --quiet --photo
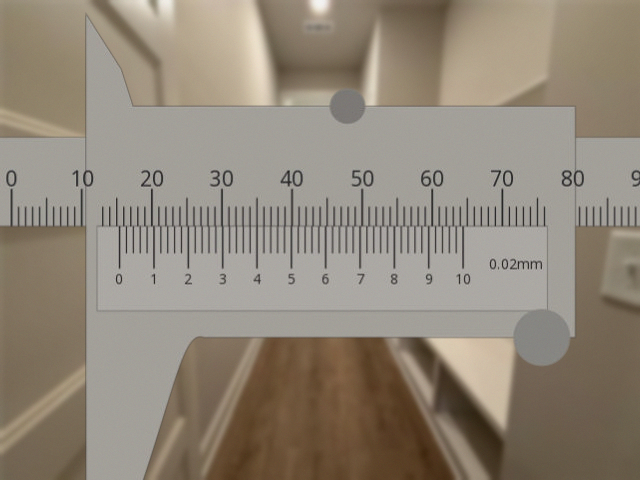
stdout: value=15.4 unit=mm
